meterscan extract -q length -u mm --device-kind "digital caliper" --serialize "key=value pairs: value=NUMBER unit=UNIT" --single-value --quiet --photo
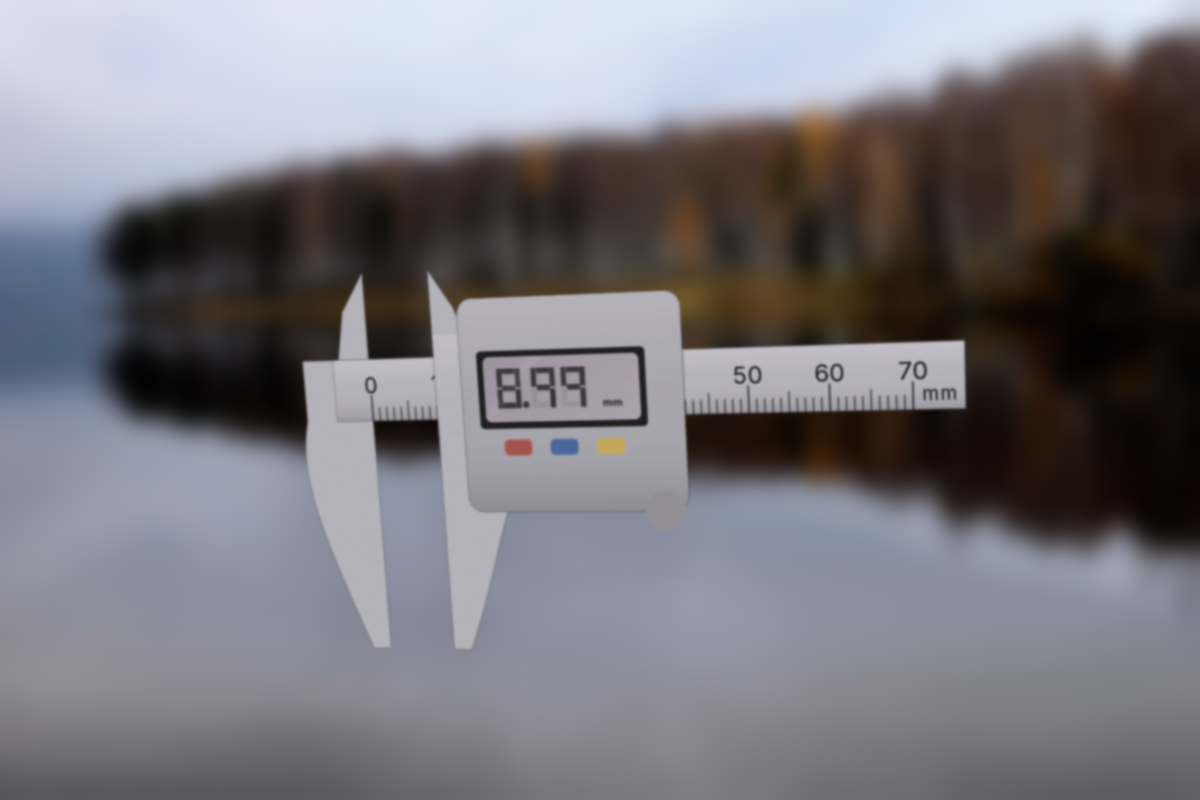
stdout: value=8.99 unit=mm
